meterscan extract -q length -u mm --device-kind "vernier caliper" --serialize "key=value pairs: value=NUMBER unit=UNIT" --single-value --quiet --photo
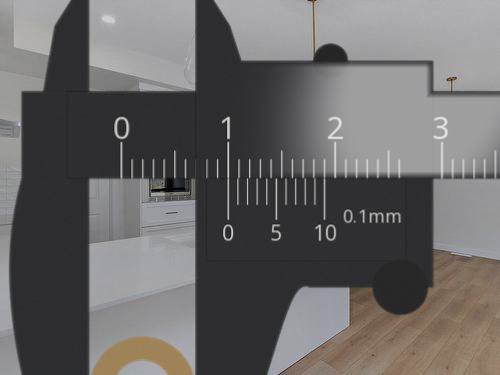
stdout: value=10.0 unit=mm
